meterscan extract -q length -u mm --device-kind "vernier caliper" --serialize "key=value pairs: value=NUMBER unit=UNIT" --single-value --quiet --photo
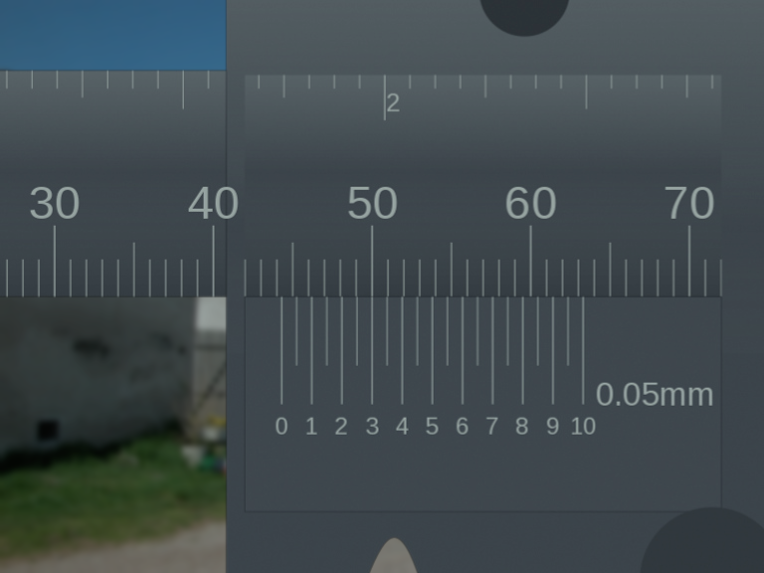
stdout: value=44.3 unit=mm
